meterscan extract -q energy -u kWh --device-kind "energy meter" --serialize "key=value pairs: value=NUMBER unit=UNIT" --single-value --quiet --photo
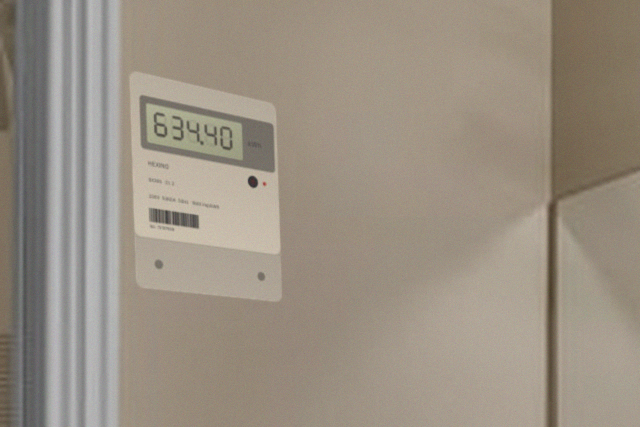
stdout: value=634.40 unit=kWh
